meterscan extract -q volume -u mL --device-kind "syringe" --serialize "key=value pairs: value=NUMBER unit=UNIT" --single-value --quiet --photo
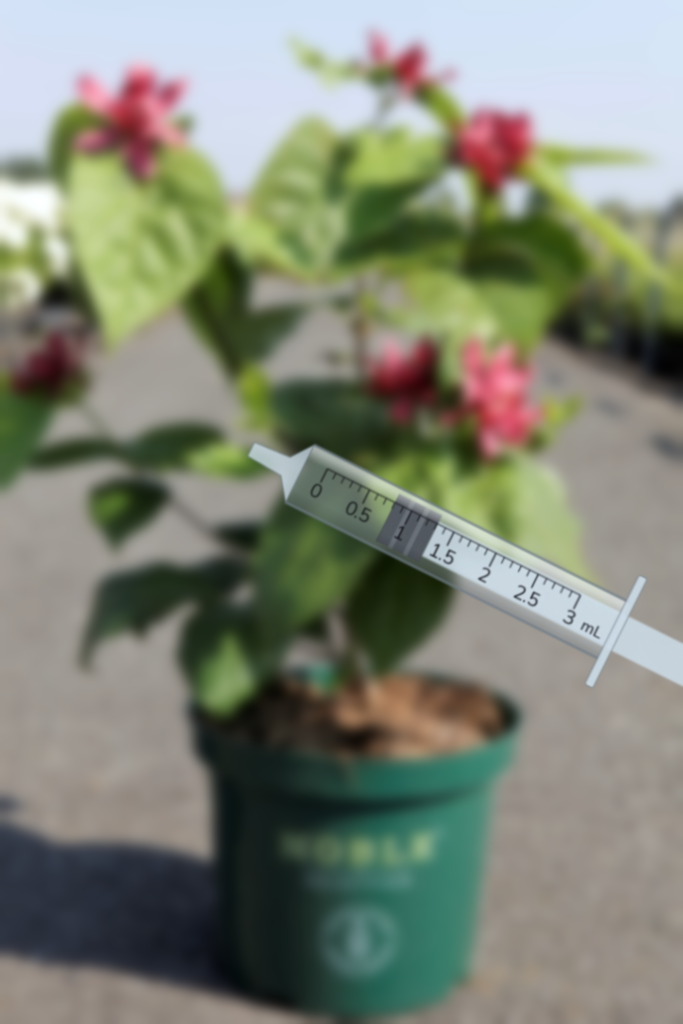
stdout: value=0.8 unit=mL
